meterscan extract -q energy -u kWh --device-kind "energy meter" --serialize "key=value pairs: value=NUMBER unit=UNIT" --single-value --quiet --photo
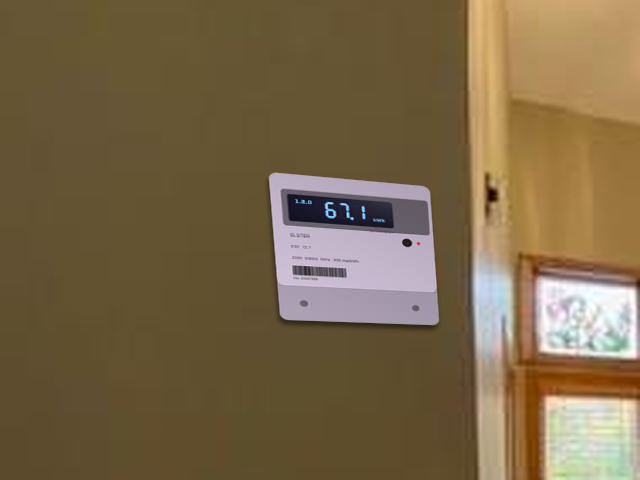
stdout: value=67.1 unit=kWh
